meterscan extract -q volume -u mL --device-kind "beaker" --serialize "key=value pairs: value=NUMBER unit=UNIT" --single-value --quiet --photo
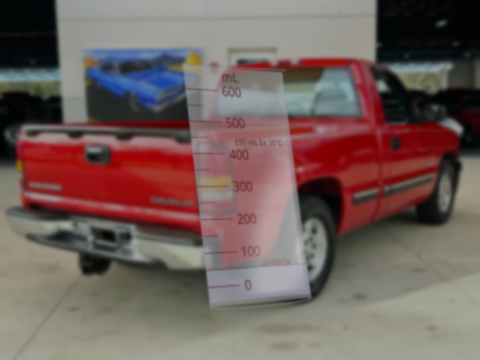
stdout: value=50 unit=mL
